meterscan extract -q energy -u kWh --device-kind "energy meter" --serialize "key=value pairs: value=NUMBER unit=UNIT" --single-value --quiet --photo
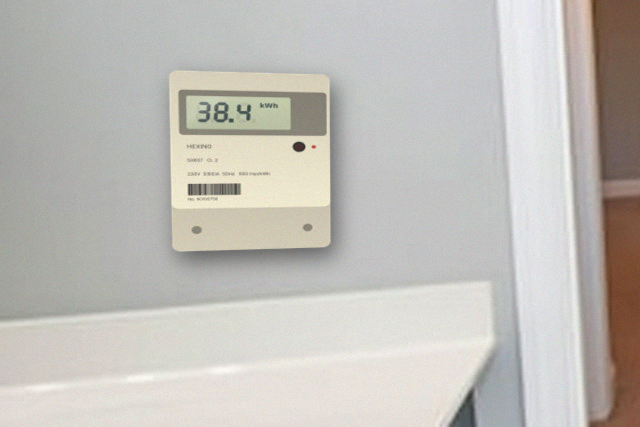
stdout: value=38.4 unit=kWh
